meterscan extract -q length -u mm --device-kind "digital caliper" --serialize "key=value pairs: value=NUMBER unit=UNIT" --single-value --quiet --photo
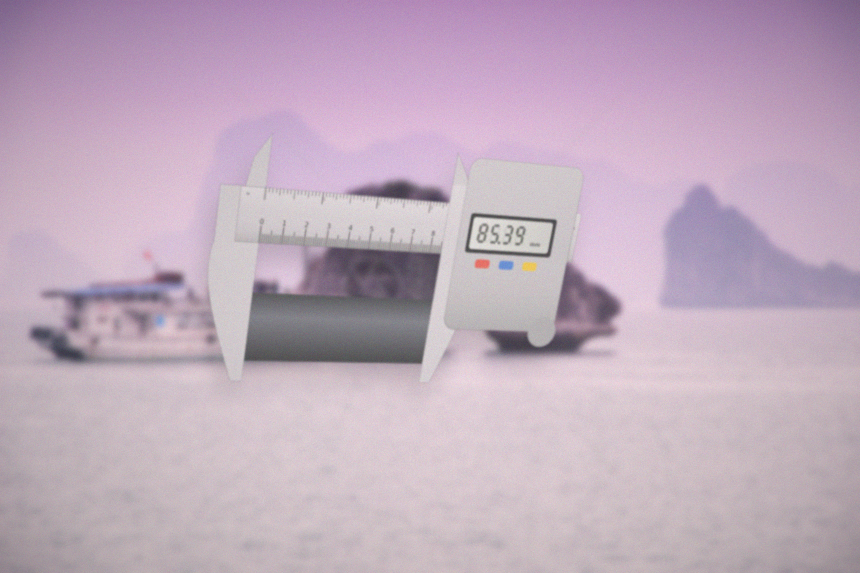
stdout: value=85.39 unit=mm
